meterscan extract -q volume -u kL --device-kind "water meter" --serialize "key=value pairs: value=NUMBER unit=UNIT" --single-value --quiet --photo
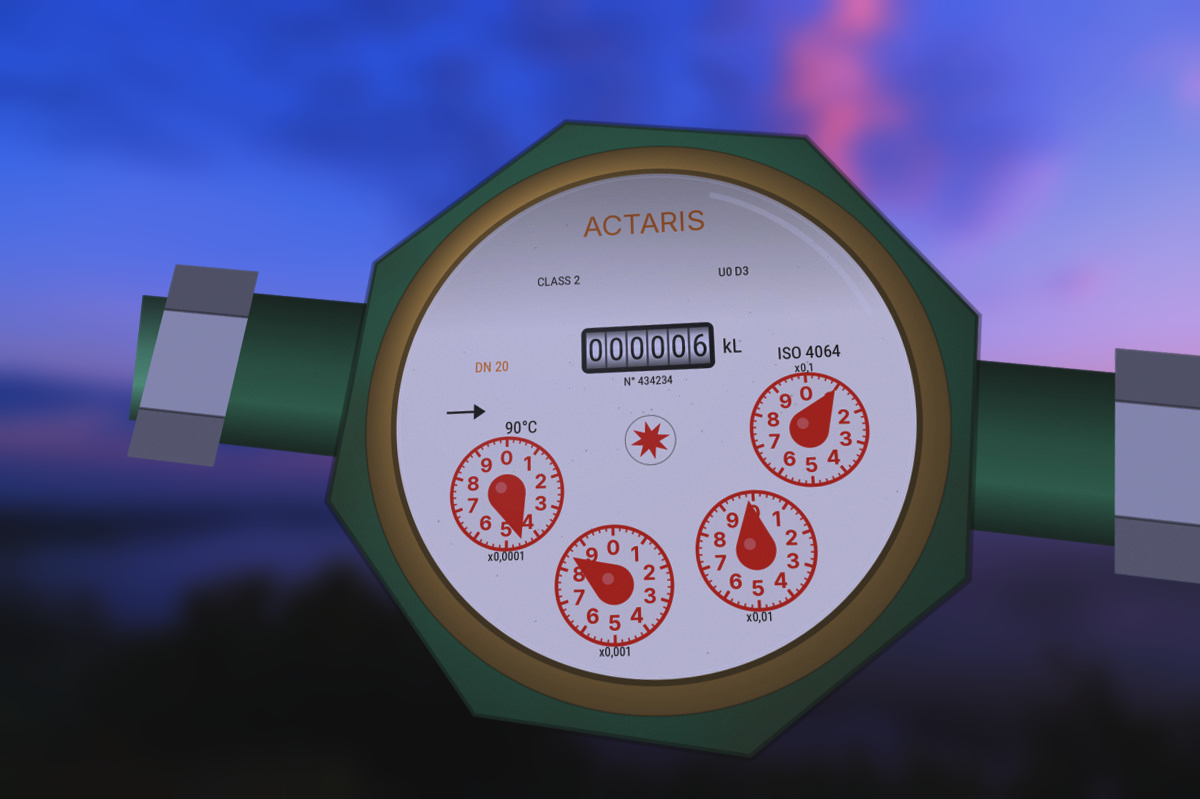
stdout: value=6.0984 unit=kL
